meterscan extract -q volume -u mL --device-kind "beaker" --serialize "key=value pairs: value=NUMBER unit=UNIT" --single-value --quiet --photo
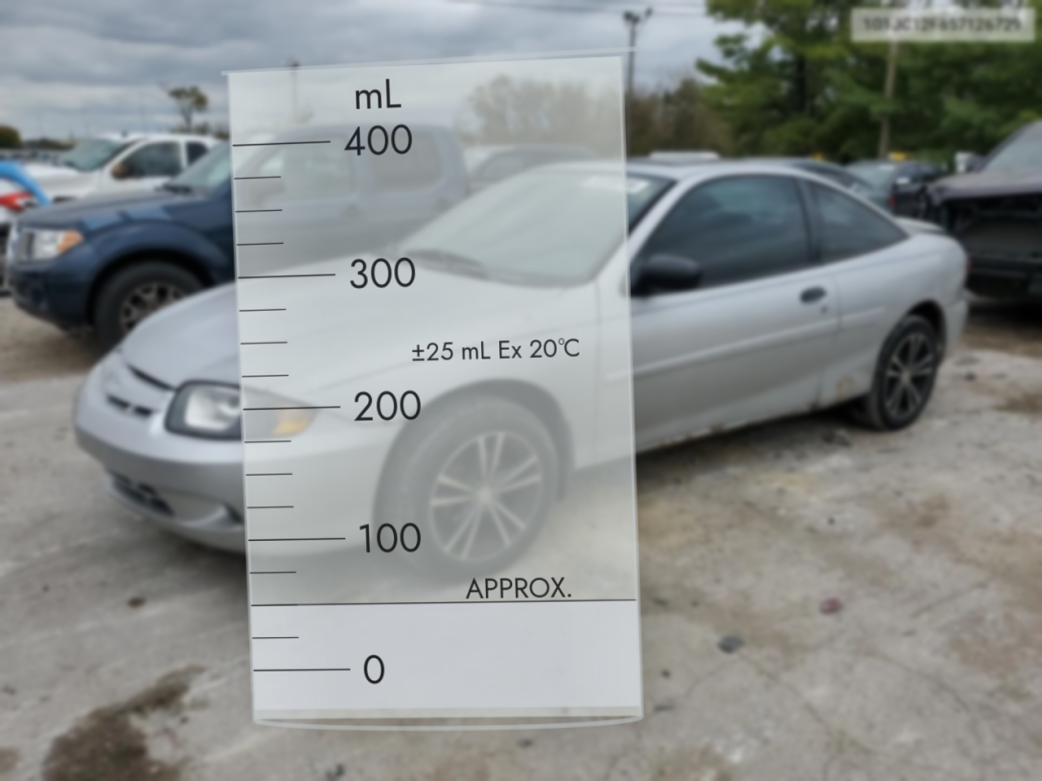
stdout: value=50 unit=mL
